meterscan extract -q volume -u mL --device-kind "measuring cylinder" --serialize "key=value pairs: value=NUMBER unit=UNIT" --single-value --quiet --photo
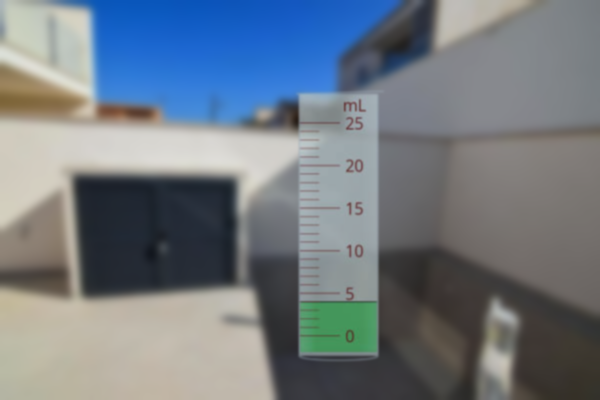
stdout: value=4 unit=mL
